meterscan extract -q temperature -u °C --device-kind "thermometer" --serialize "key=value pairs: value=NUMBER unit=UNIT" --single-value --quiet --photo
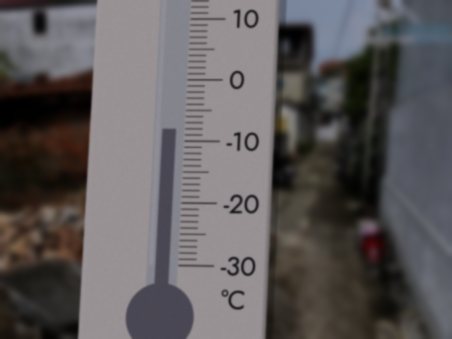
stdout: value=-8 unit=°C
